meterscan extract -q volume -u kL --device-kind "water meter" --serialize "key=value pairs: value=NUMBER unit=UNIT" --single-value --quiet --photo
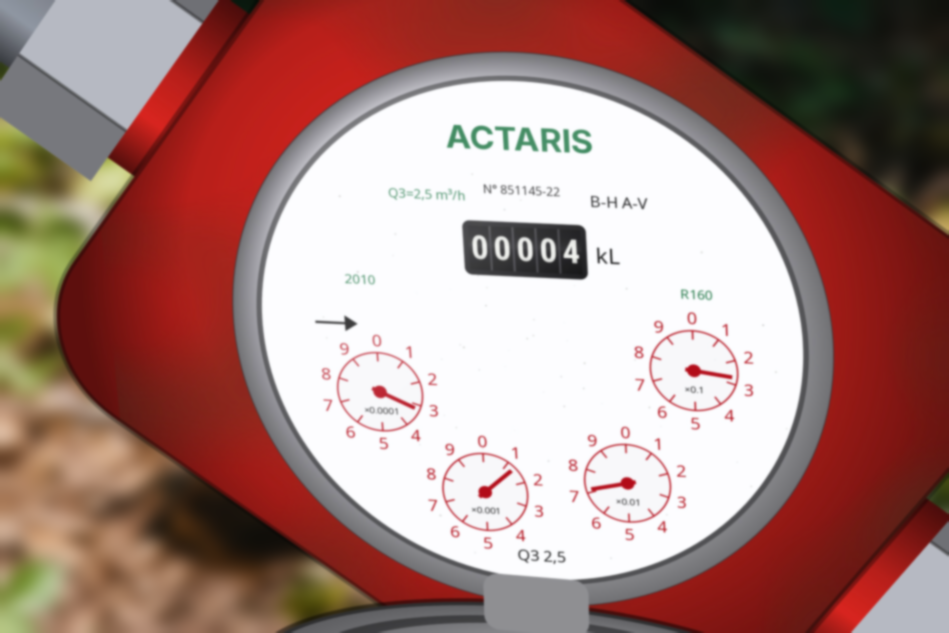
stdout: value=4.2713 unit=kL
